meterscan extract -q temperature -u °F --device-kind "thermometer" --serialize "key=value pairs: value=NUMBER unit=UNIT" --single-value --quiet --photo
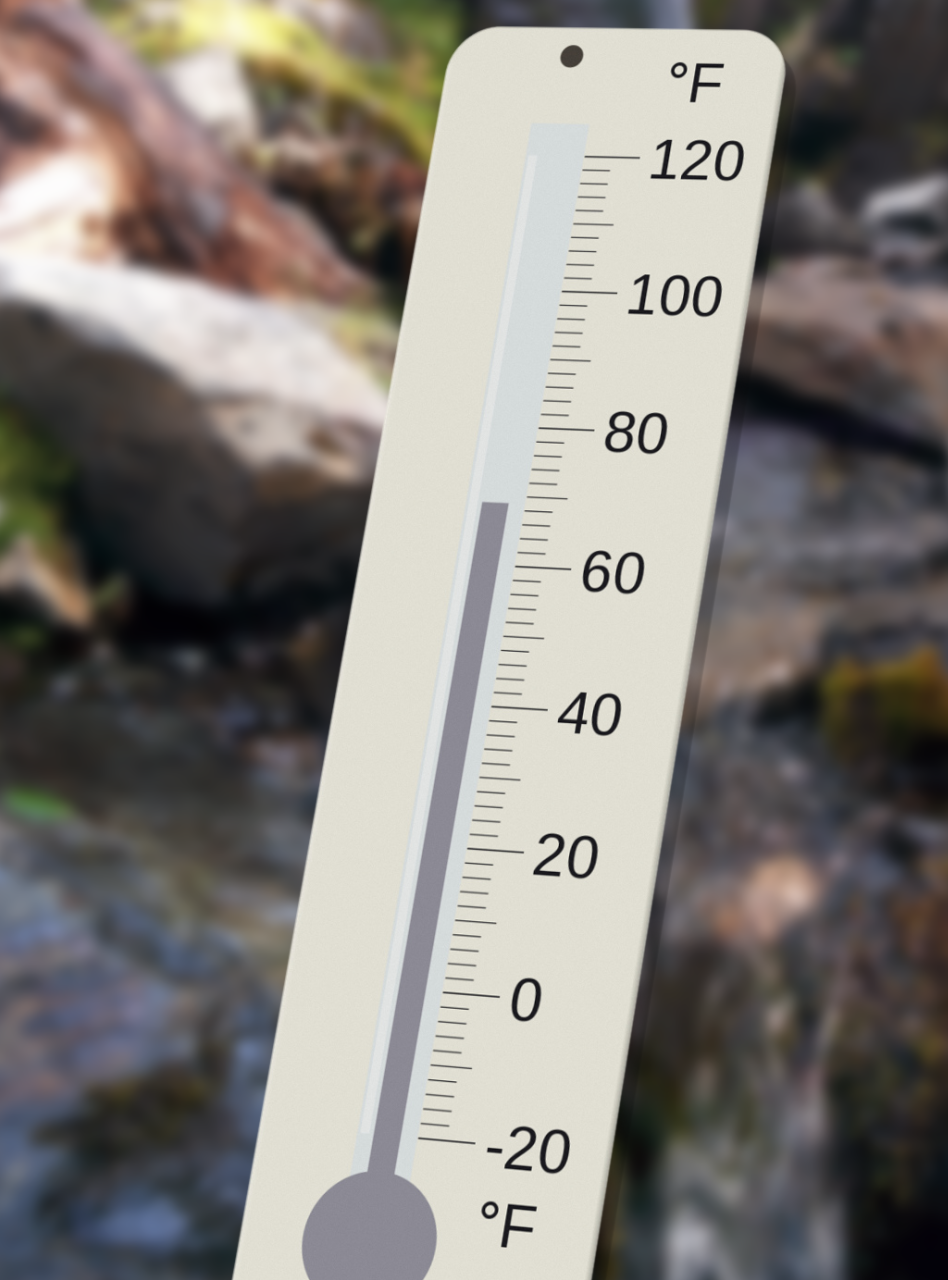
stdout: value=69 unit=°F
